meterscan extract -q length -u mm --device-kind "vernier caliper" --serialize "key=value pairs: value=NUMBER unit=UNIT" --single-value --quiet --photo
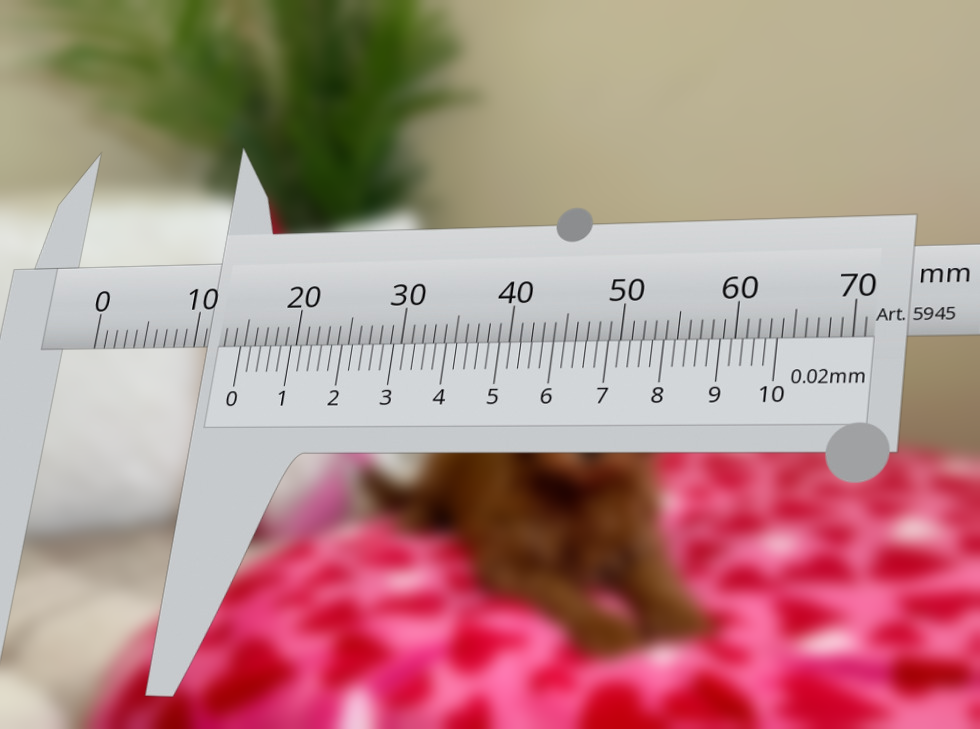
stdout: value=14.6 unit=mm
